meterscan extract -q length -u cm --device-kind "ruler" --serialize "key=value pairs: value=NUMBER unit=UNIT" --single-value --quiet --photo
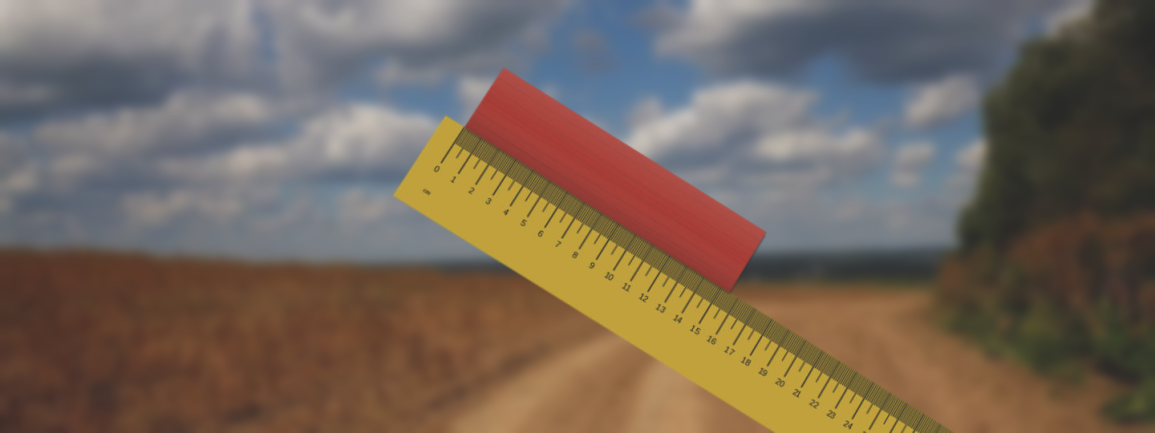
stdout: value=15.5 unit=cm
